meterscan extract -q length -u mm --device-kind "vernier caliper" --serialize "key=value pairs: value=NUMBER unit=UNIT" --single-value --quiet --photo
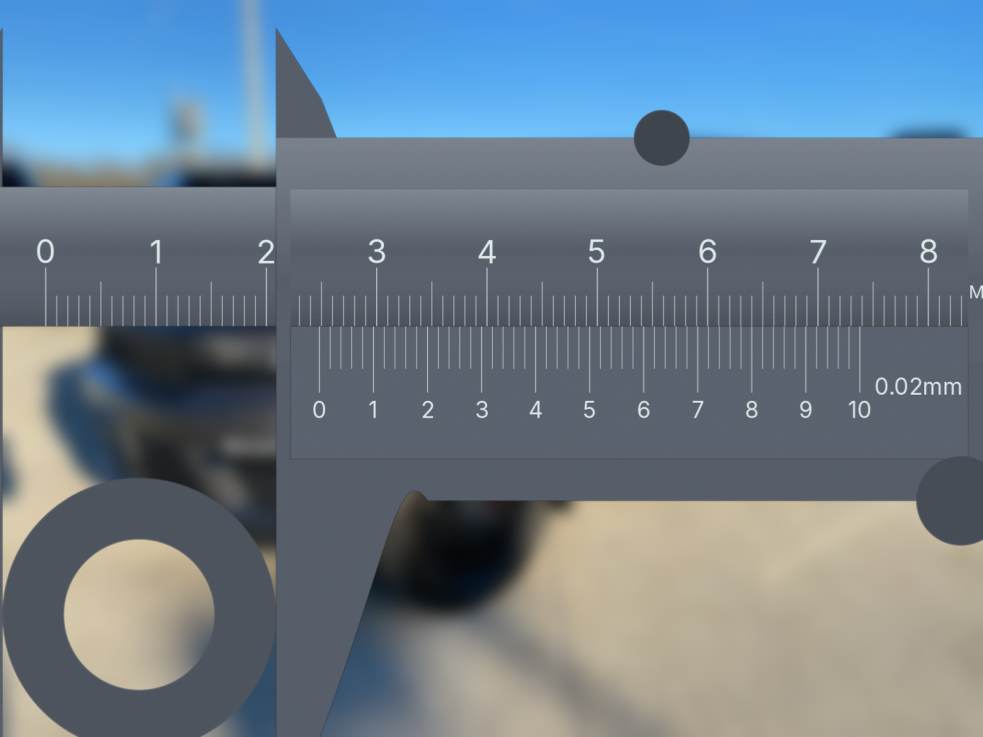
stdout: value=24.8 unit=mm
